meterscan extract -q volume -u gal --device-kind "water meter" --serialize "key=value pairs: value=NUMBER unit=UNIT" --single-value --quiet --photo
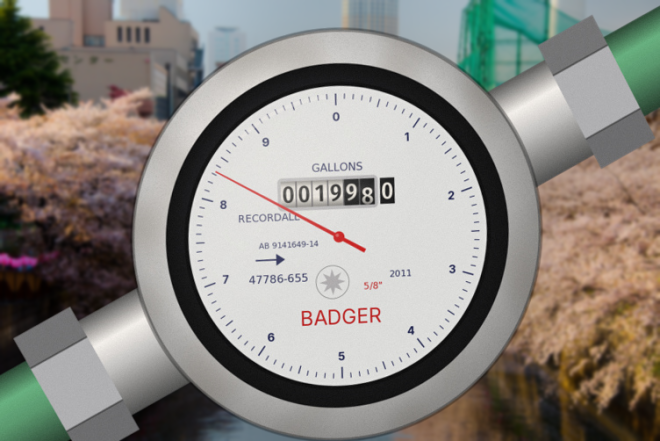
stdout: value=19978.3 unit=gal
